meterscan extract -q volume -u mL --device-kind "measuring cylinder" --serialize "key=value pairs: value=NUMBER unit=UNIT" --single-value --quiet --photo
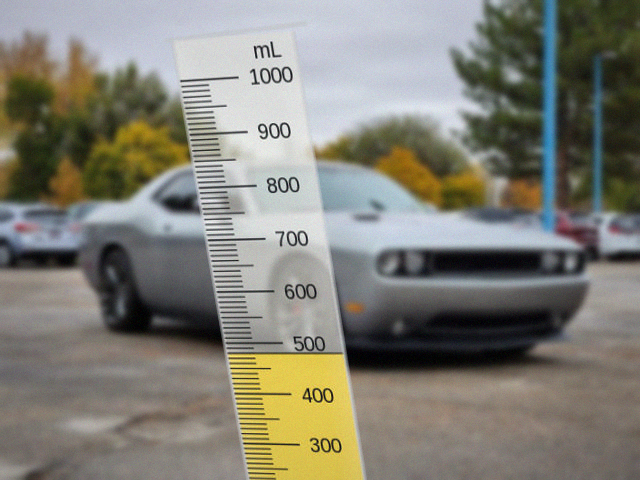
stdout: value=480 unit=mL
